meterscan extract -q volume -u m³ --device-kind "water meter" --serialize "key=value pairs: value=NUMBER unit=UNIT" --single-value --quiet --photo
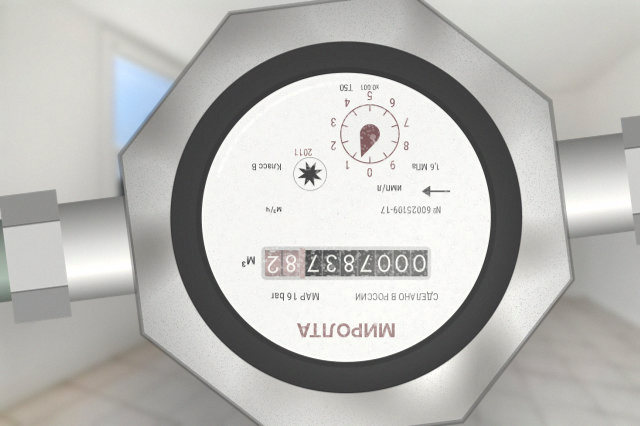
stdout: value=7837.820 unit=m³
